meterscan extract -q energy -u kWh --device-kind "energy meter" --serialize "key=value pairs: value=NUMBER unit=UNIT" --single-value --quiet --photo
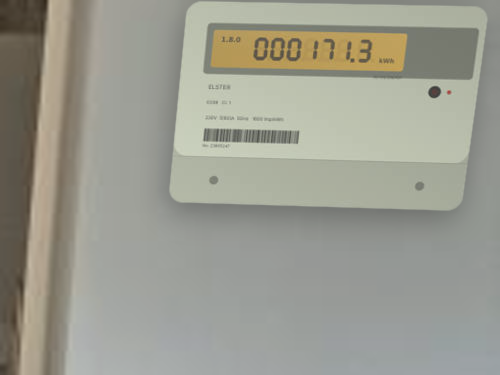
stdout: value=171.3 unit=kWh
